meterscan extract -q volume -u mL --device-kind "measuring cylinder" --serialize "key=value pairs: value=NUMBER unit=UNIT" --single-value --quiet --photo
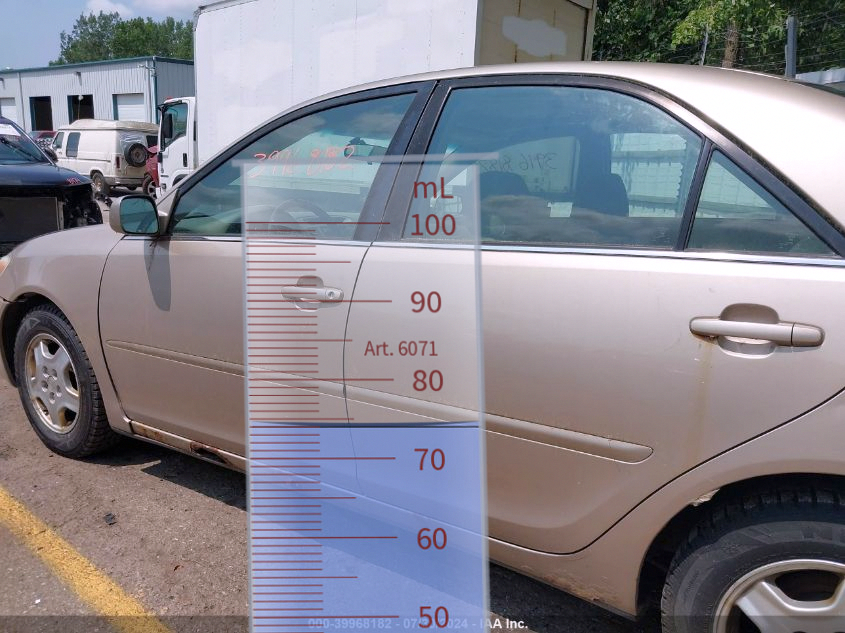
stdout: value=74 unit=mL
